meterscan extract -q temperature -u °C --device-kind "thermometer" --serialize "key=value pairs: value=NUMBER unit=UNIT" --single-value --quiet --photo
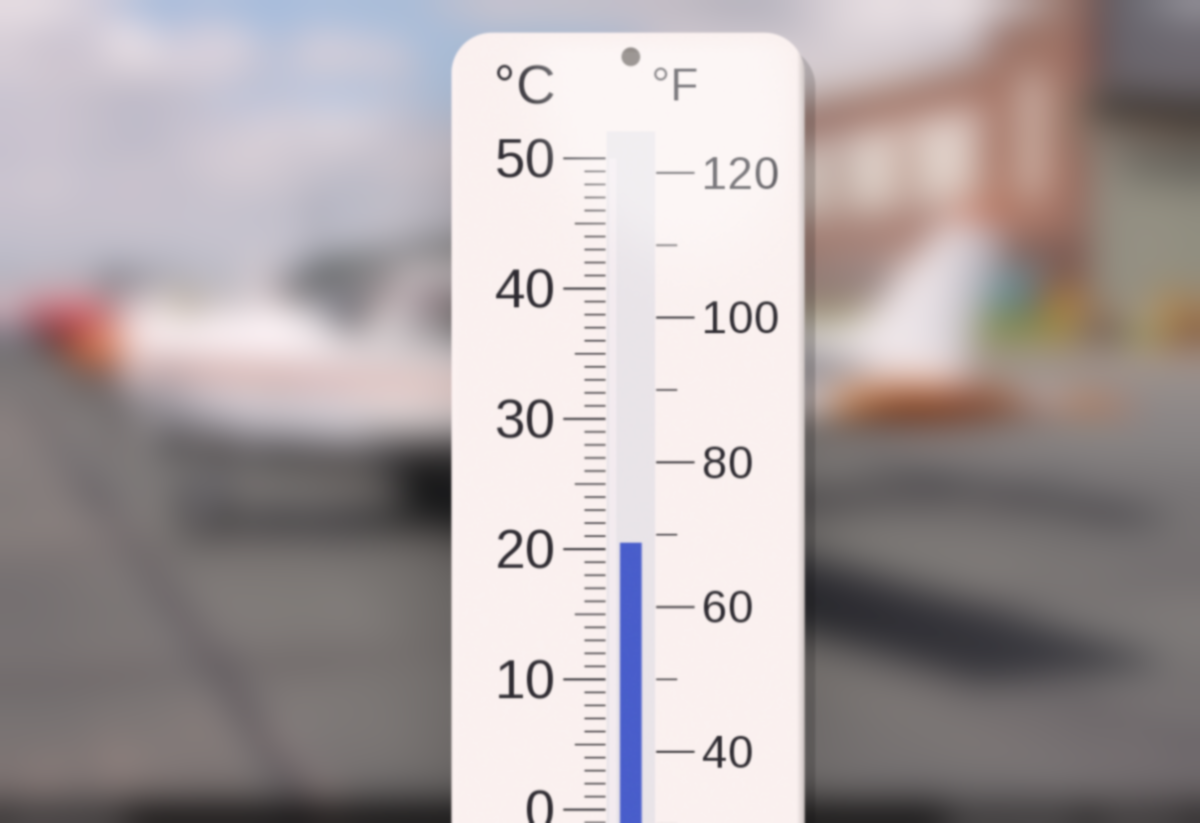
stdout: value=20.5 unit=°C
